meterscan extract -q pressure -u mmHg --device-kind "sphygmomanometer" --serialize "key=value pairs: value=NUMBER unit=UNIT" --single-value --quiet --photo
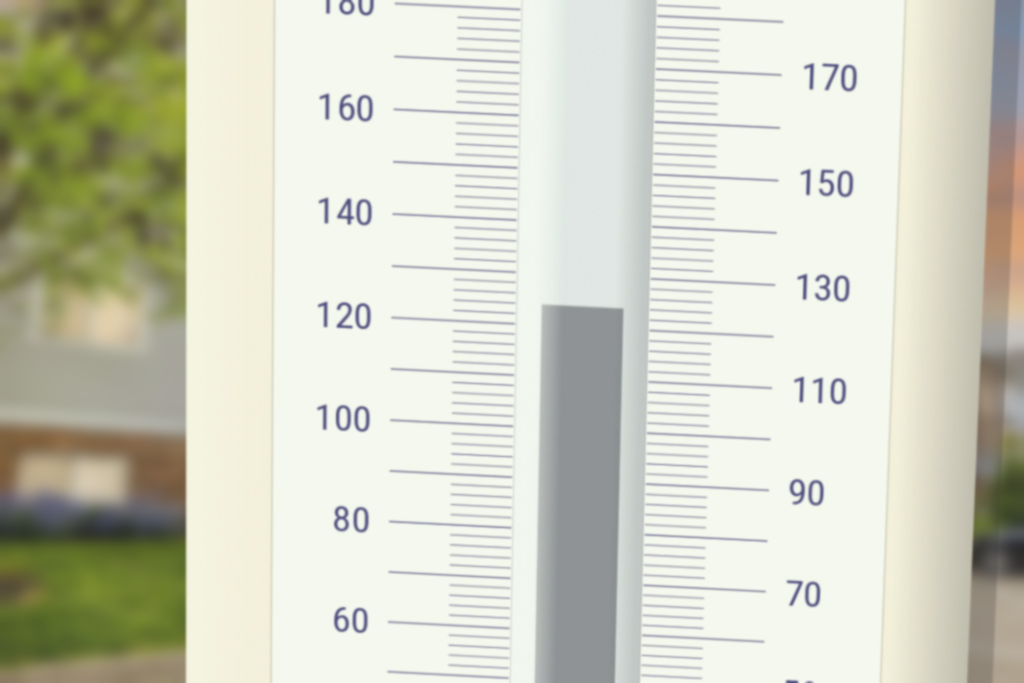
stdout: value=124 unit=mmHg
